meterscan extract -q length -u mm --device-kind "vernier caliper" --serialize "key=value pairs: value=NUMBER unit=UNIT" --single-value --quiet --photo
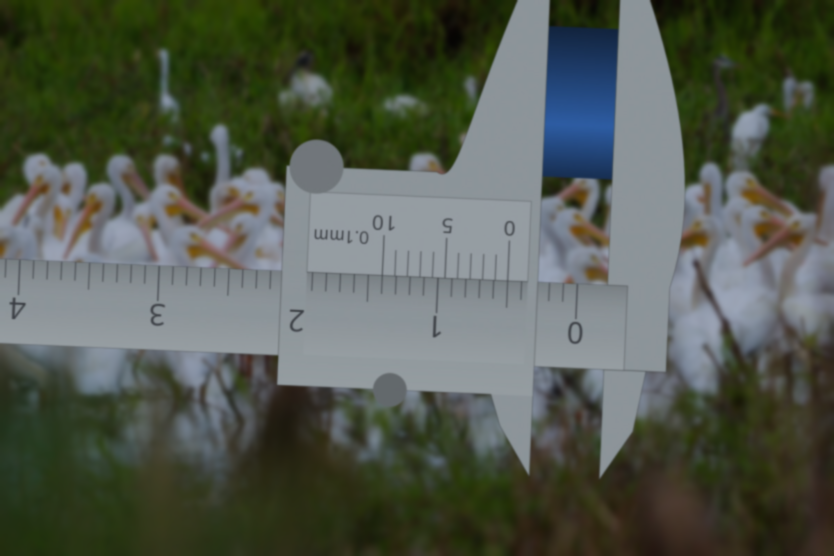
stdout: value=5.0 unit=mm
